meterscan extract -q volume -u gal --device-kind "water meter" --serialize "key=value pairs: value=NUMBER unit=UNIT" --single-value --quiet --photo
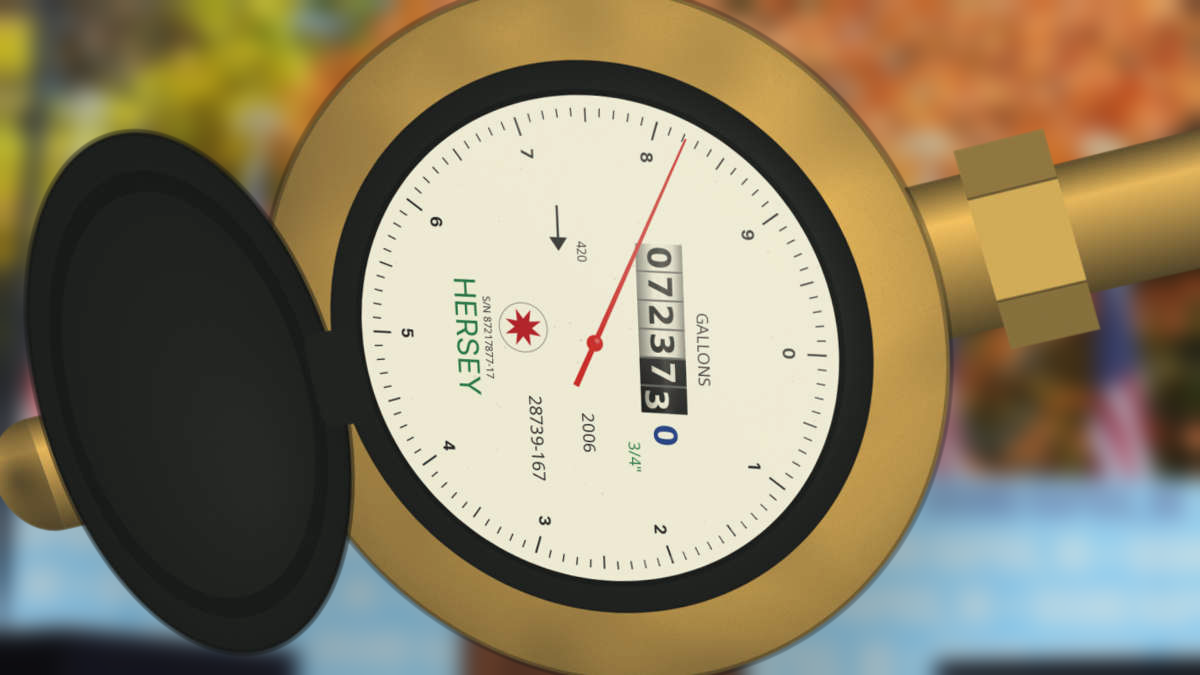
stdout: value=723728.2 unit=gal
